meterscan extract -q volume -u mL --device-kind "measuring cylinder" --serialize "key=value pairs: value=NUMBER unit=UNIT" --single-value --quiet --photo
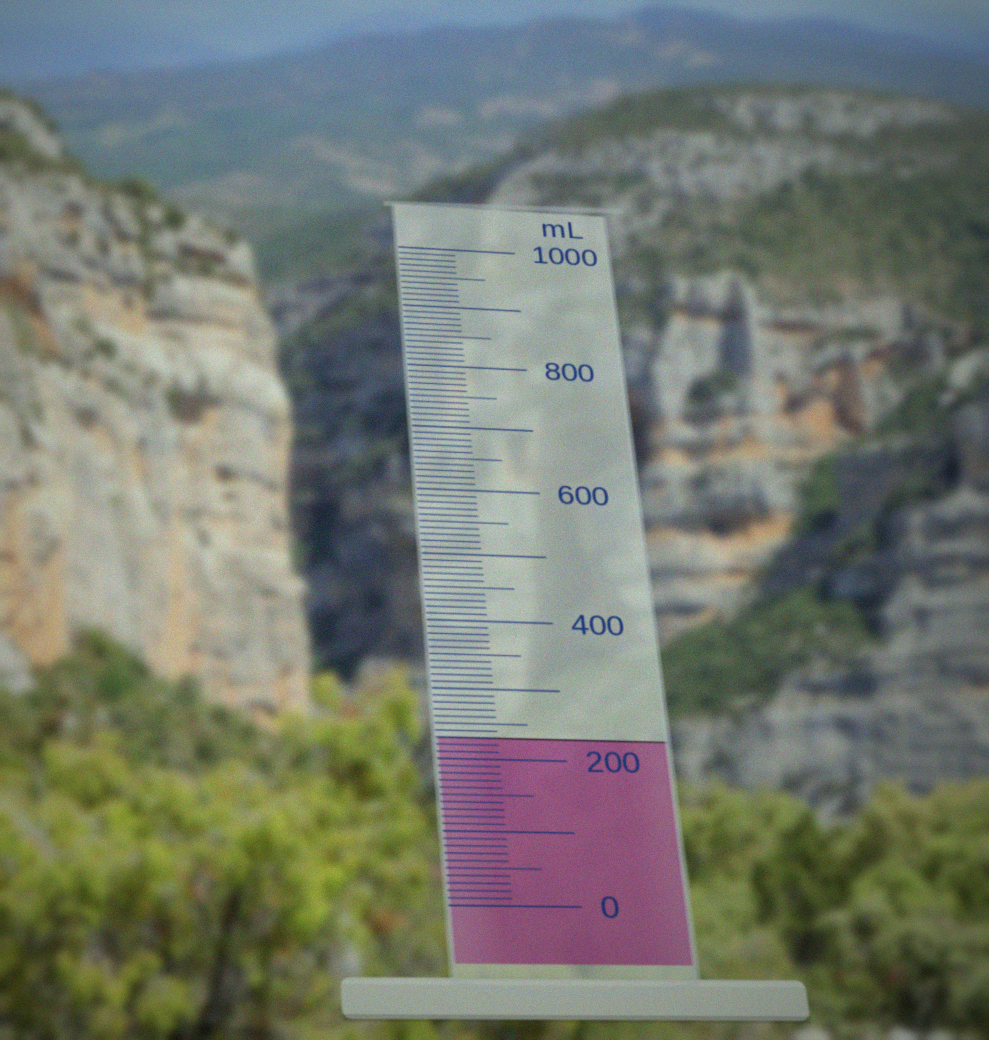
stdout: value=230 unit=mL
